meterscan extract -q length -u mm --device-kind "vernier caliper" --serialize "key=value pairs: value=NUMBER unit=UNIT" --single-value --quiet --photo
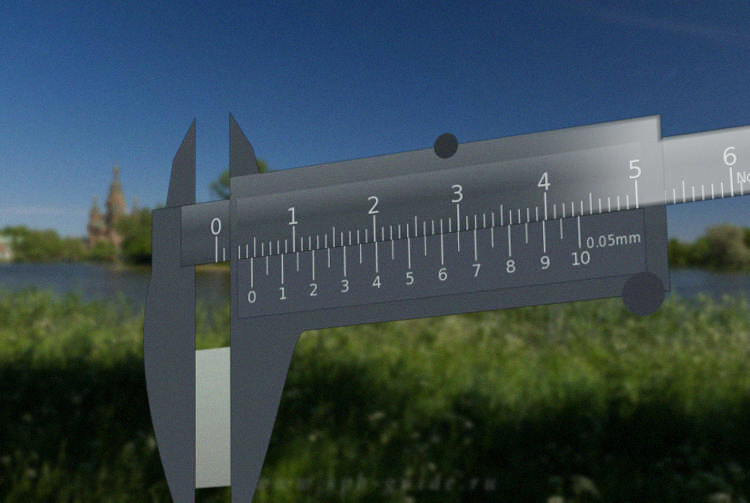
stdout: value=4.6 unit=mm
